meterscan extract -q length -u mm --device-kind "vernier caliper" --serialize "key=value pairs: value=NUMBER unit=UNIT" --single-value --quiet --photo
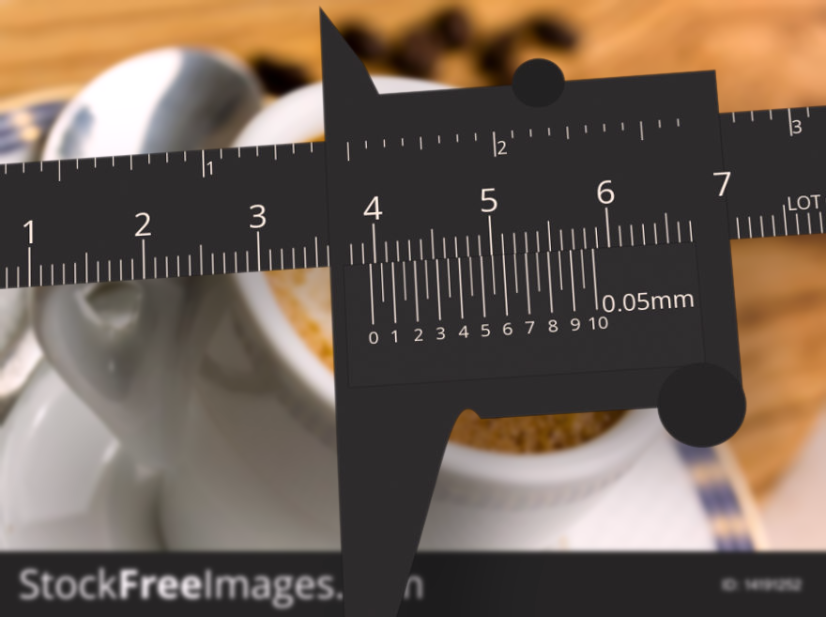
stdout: value=39.6 unit=mm
